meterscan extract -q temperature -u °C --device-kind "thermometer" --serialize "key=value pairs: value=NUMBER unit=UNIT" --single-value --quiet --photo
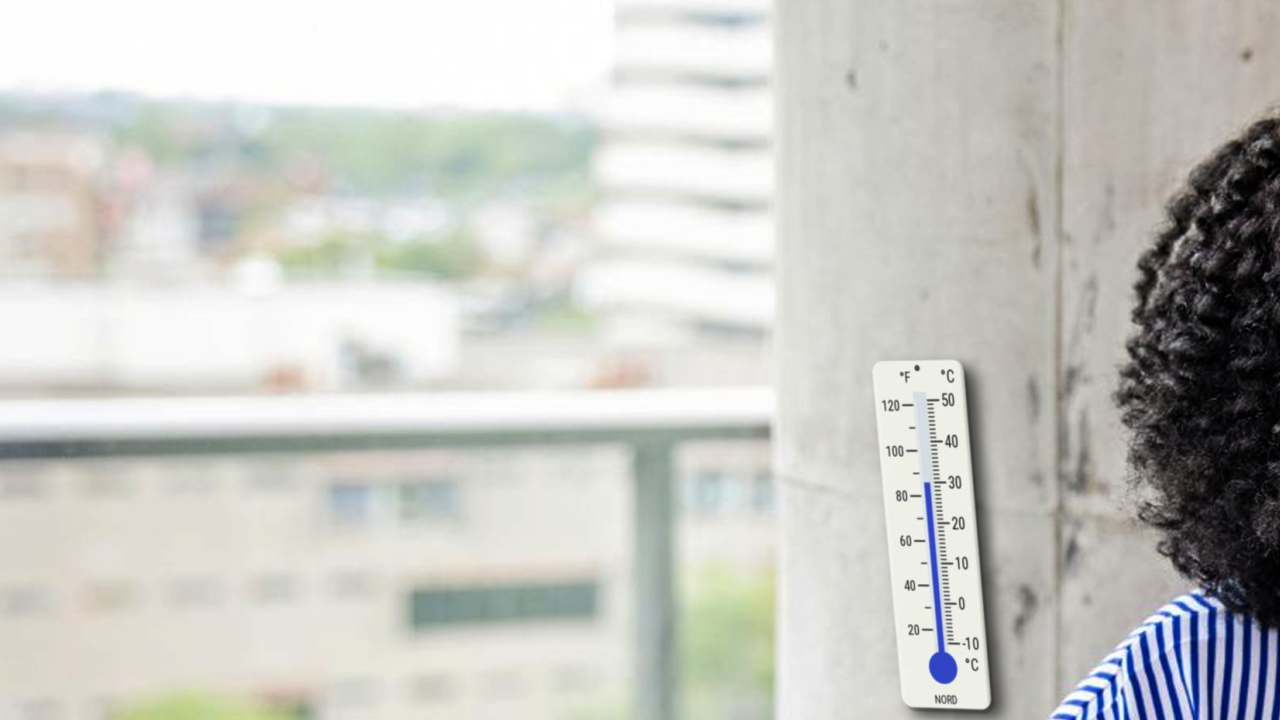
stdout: value=30 unit=°C
